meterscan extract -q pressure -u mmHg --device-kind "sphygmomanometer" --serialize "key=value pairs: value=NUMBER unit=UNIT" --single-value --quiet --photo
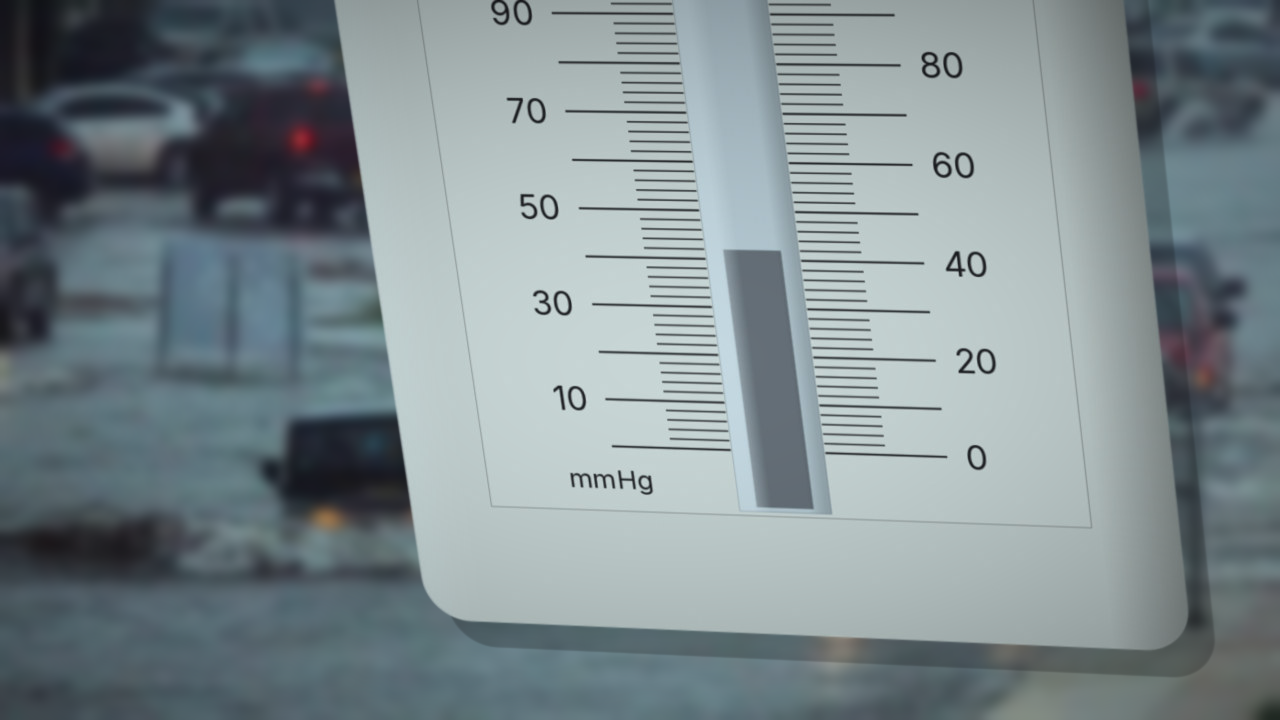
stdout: value=42 unit=mmHg
